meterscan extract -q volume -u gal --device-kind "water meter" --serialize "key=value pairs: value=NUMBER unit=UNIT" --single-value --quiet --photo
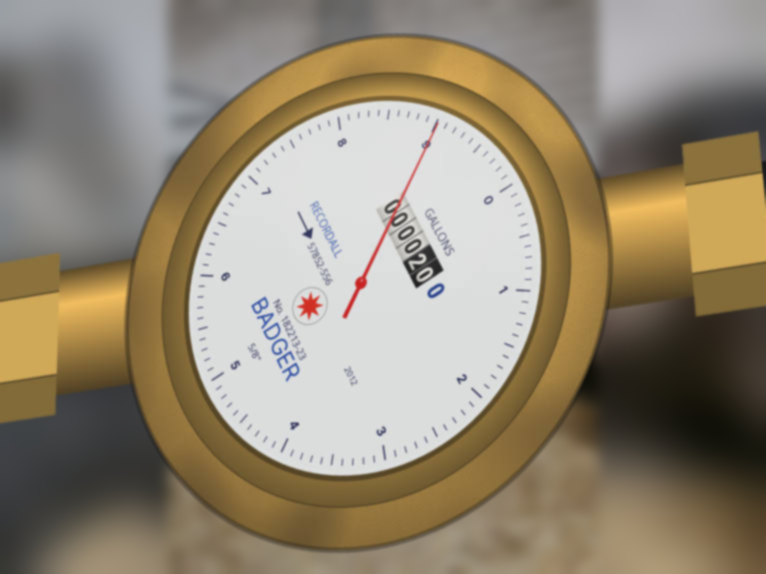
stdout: value=199.0 unit=gal
